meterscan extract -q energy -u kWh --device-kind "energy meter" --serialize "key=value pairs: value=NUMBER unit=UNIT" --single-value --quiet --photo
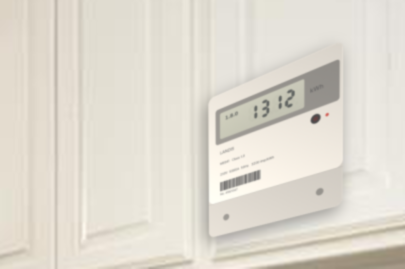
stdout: value=1312 unit=kWh
